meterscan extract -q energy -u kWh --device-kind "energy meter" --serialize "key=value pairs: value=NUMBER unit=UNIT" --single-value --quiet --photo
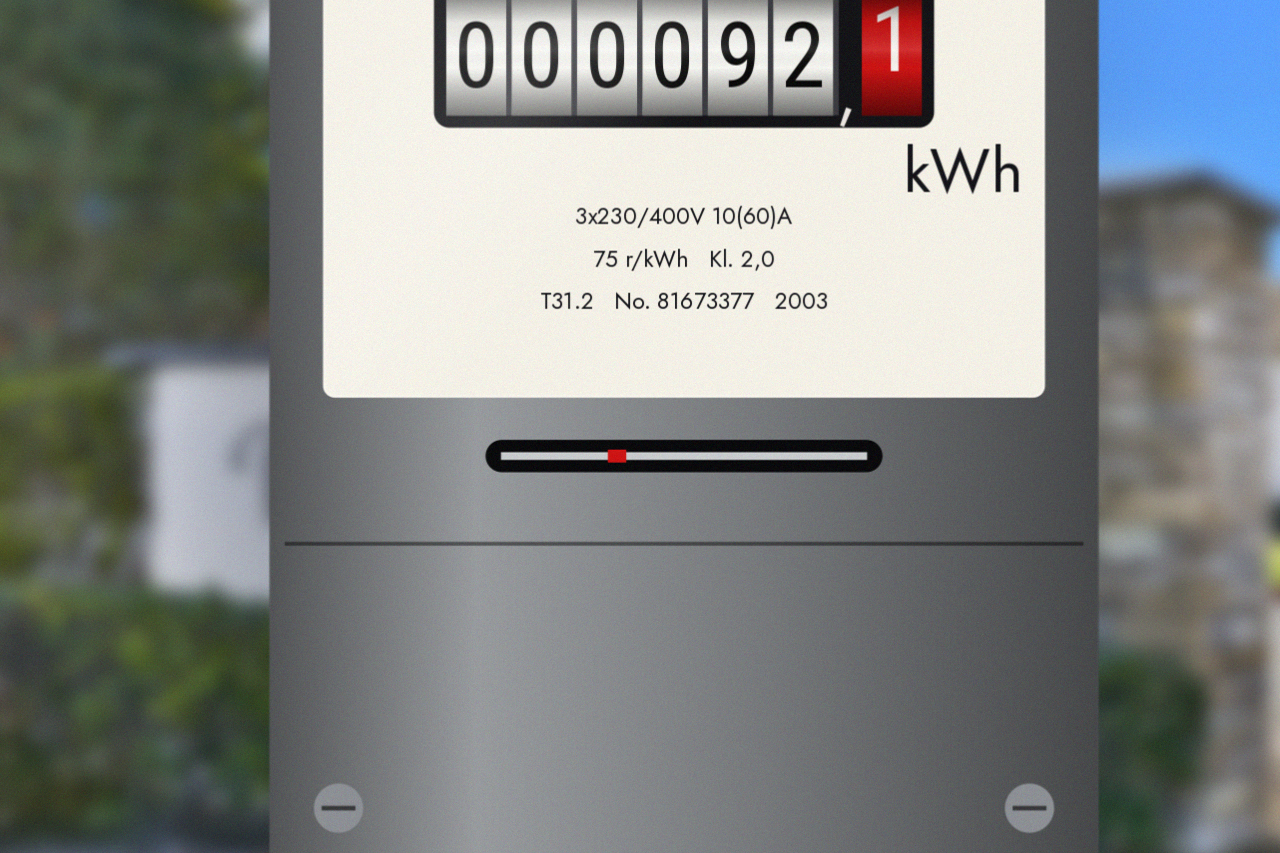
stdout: value=92.1 unit=kWh
